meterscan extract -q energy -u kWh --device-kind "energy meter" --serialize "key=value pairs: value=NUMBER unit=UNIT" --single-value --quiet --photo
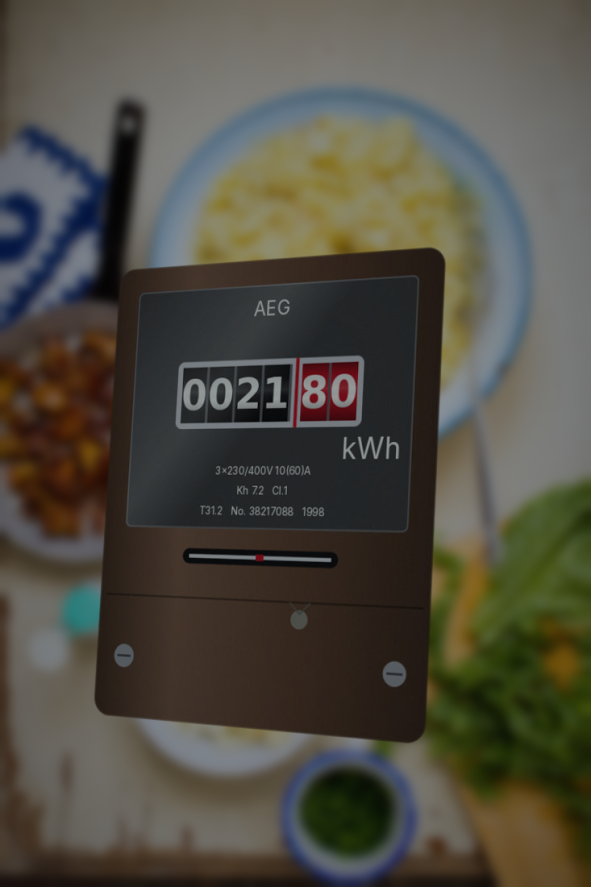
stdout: value=21.80 unit=kWh
